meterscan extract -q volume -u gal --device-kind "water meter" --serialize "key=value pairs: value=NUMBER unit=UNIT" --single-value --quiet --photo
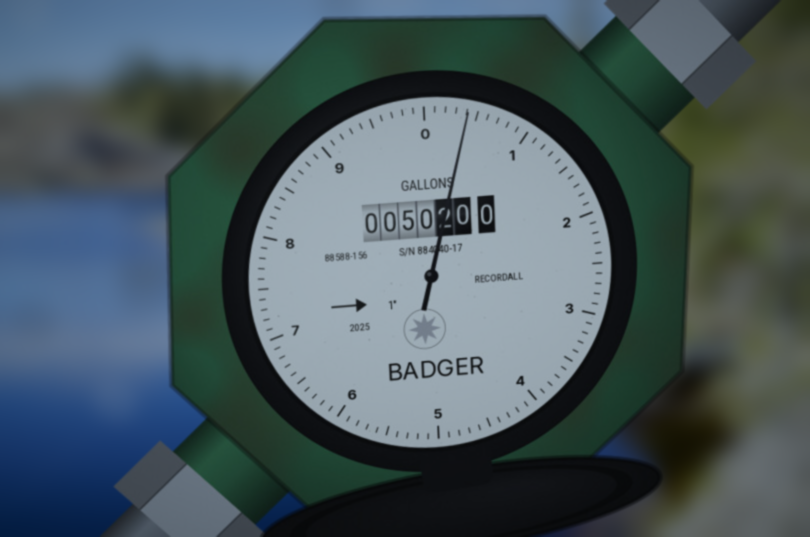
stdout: value=50200.4 unit=gal
